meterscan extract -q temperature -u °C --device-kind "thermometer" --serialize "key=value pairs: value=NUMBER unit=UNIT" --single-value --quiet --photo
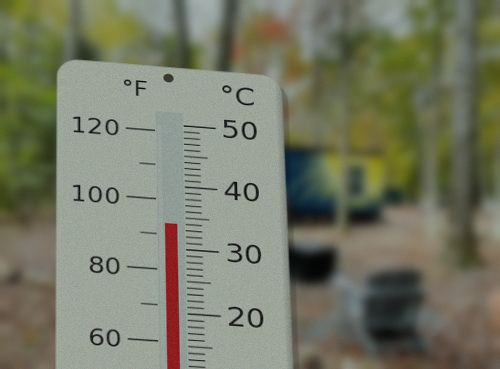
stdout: value=34 unit=°C
